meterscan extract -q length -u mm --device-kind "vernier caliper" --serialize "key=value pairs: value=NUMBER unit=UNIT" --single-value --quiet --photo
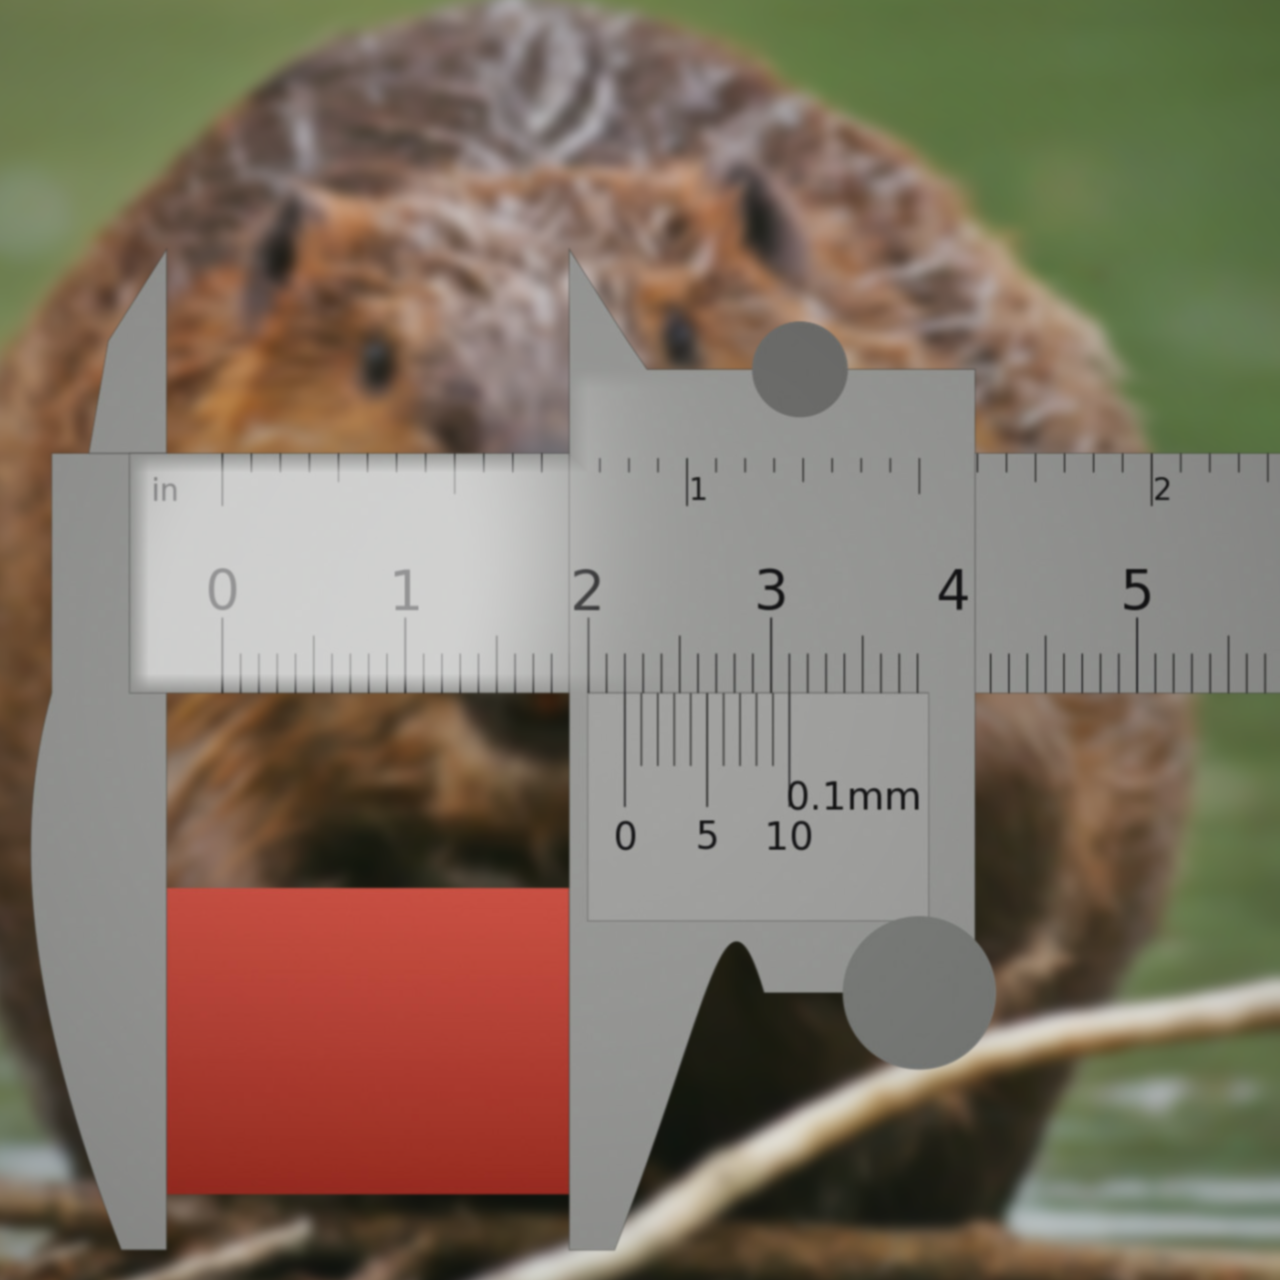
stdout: value=22.0 unit=mm
